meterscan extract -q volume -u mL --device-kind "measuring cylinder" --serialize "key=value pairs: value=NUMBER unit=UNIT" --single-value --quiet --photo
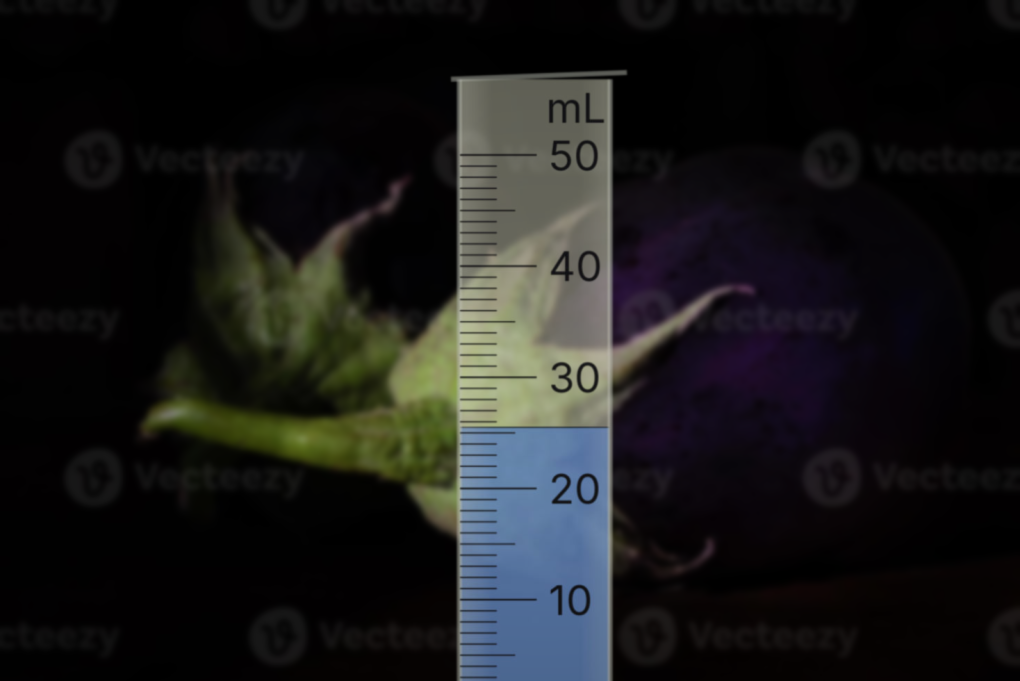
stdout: value=25.5 unit=mL
